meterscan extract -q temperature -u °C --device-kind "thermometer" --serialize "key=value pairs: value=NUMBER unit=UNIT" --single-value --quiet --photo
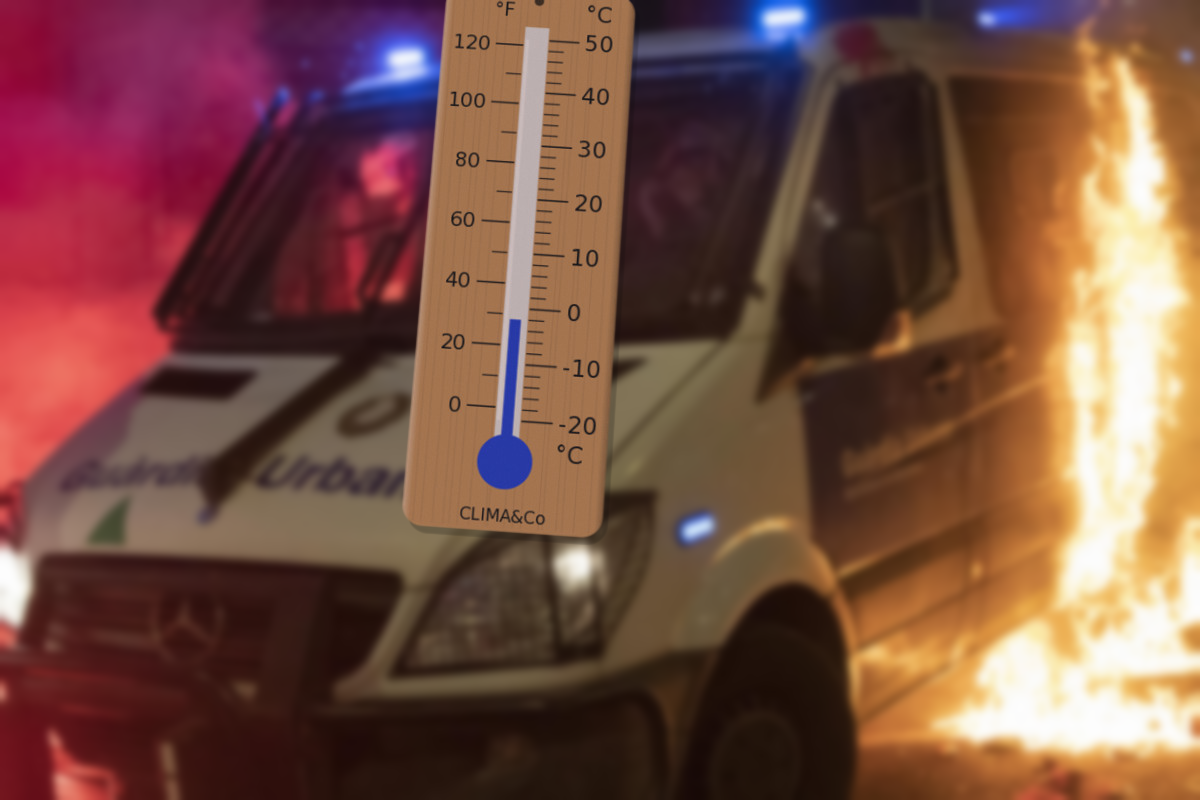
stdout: value=-2 unit=°C
